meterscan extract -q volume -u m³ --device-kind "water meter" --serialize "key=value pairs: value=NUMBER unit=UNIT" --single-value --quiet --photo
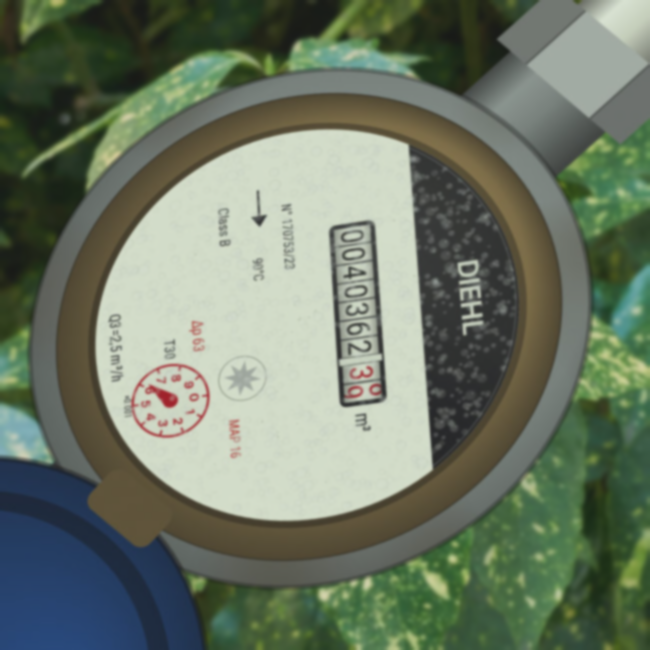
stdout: value=40362.386 unit=m³
